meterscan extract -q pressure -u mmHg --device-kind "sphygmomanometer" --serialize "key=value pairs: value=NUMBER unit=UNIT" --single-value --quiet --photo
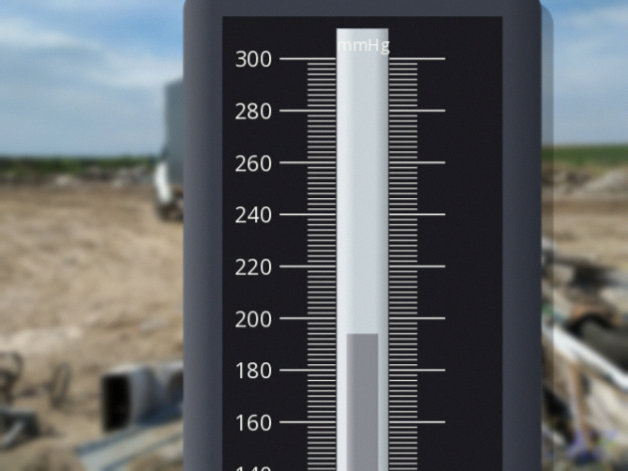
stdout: value=194 unit=mmHg
